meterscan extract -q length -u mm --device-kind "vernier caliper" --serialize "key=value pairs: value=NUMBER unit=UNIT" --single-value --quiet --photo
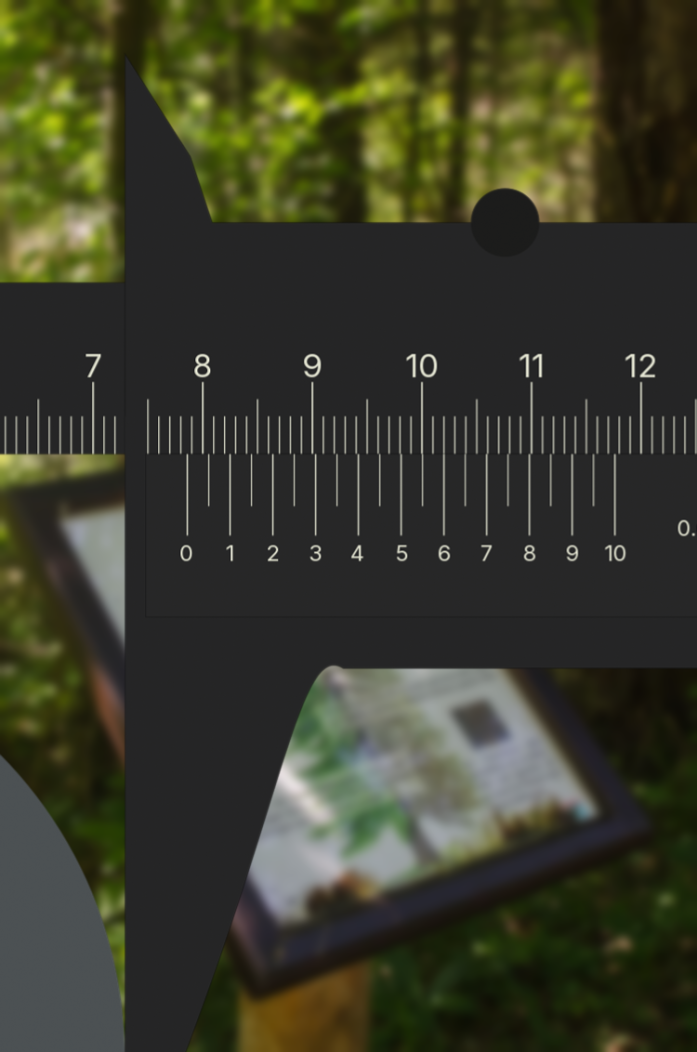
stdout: value=78.6 unit=mm
